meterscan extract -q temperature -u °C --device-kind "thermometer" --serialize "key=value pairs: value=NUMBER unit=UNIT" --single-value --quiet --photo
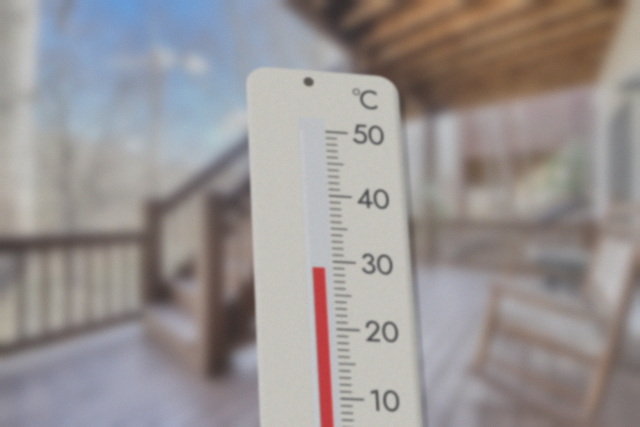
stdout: value=29 unit=°C
